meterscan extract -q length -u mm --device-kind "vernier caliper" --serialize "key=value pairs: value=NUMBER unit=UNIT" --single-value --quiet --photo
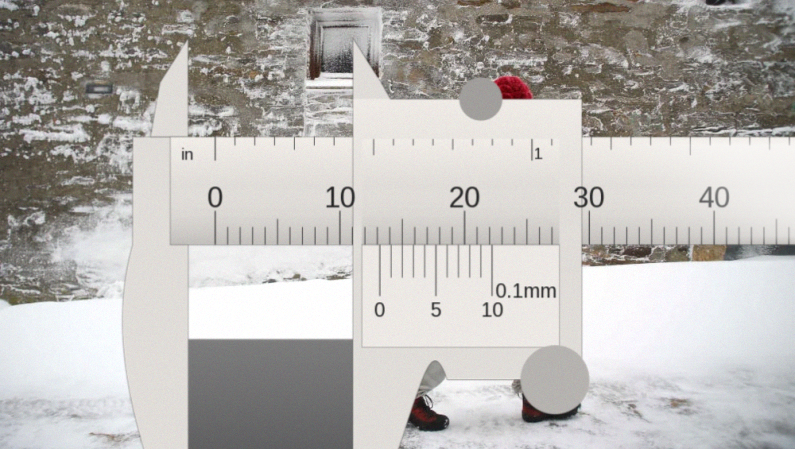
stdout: value=13.2 unit=mm
